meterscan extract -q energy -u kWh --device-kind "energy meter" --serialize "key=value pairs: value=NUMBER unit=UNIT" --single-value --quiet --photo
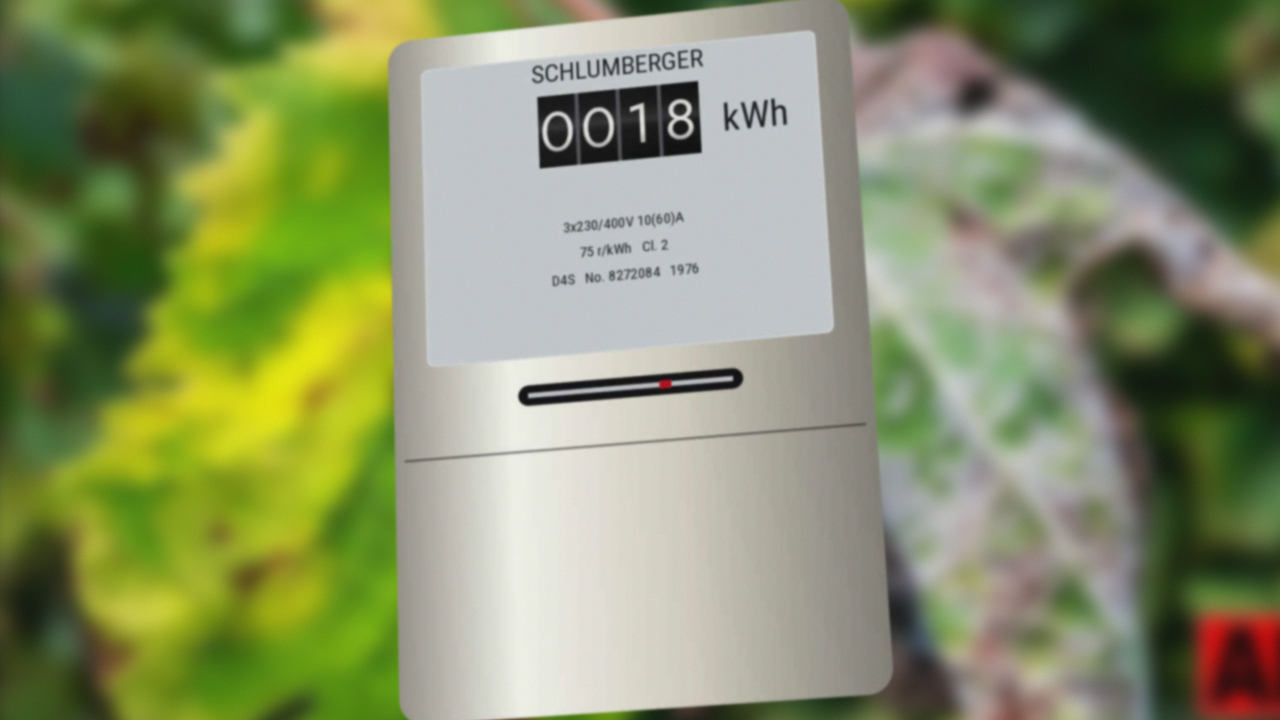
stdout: value=18 unit=kWh
